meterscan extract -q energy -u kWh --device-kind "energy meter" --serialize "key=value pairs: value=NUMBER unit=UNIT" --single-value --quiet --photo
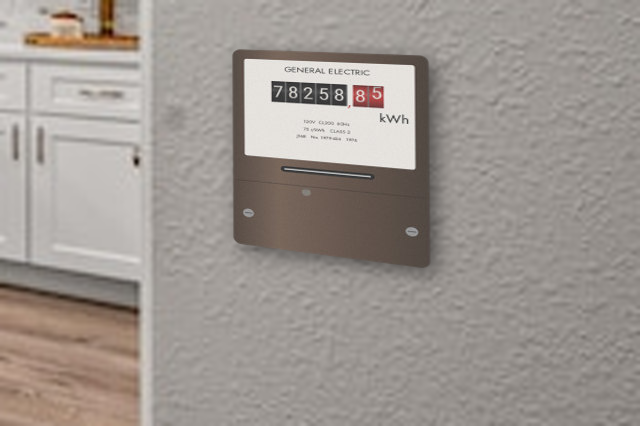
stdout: value=78258.85 unit=kWh
